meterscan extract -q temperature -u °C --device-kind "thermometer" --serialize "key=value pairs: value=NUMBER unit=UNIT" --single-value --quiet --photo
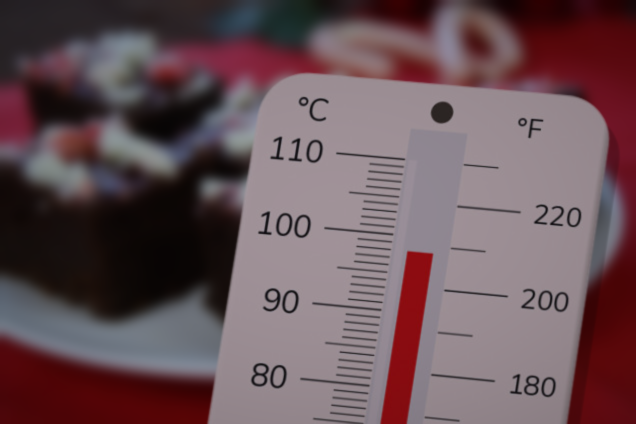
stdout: value=98 unit=°C
